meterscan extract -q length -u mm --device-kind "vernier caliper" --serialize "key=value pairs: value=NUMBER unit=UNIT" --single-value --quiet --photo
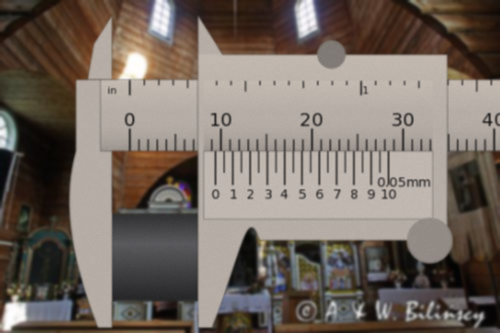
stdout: value=9.4 unit=mm
